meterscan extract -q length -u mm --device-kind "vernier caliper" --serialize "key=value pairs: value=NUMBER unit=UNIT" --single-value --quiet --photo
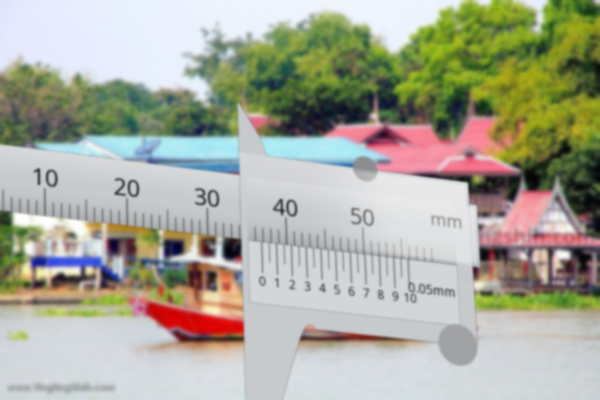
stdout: value=36.8 unit=mm
